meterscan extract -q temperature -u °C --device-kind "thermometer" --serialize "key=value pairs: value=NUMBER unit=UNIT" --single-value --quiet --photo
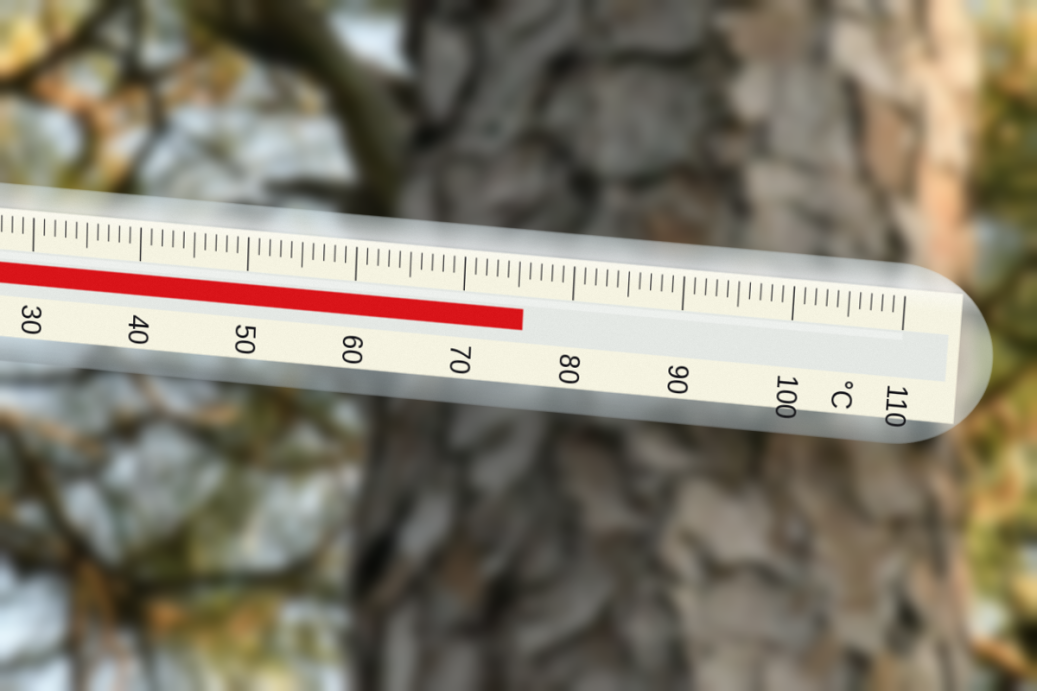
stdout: value=75.5 unit=°C
